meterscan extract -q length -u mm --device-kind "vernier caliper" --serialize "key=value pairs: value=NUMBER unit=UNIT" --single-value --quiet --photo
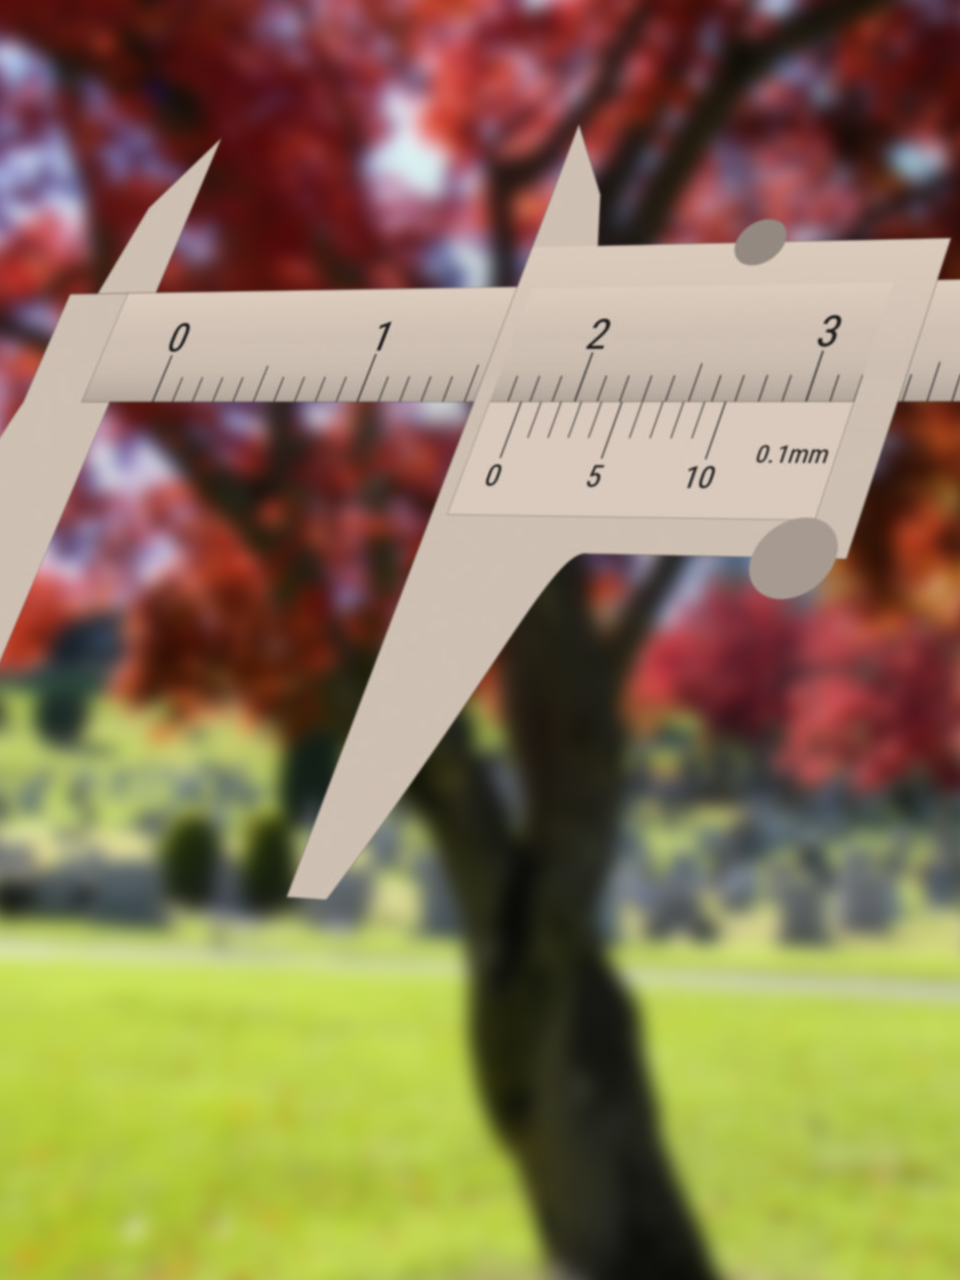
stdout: value=17.6 unit=mm
